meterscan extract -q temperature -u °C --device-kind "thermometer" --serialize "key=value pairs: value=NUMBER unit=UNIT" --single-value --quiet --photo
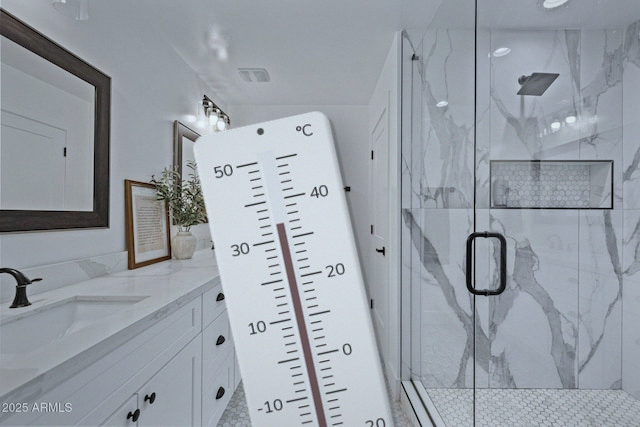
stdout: value=34 unit=°C
